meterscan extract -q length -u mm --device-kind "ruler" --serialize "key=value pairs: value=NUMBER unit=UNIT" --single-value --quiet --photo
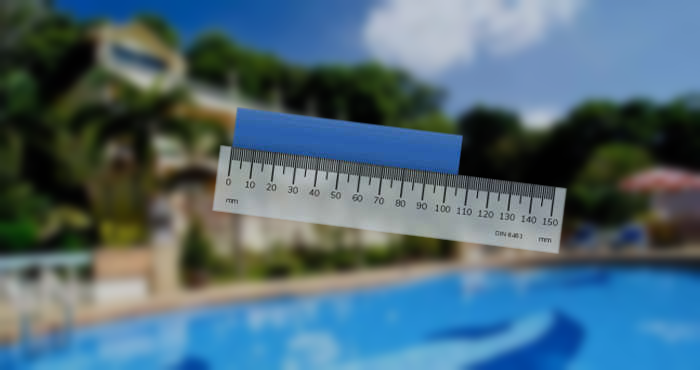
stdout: value=105 unit=mm
